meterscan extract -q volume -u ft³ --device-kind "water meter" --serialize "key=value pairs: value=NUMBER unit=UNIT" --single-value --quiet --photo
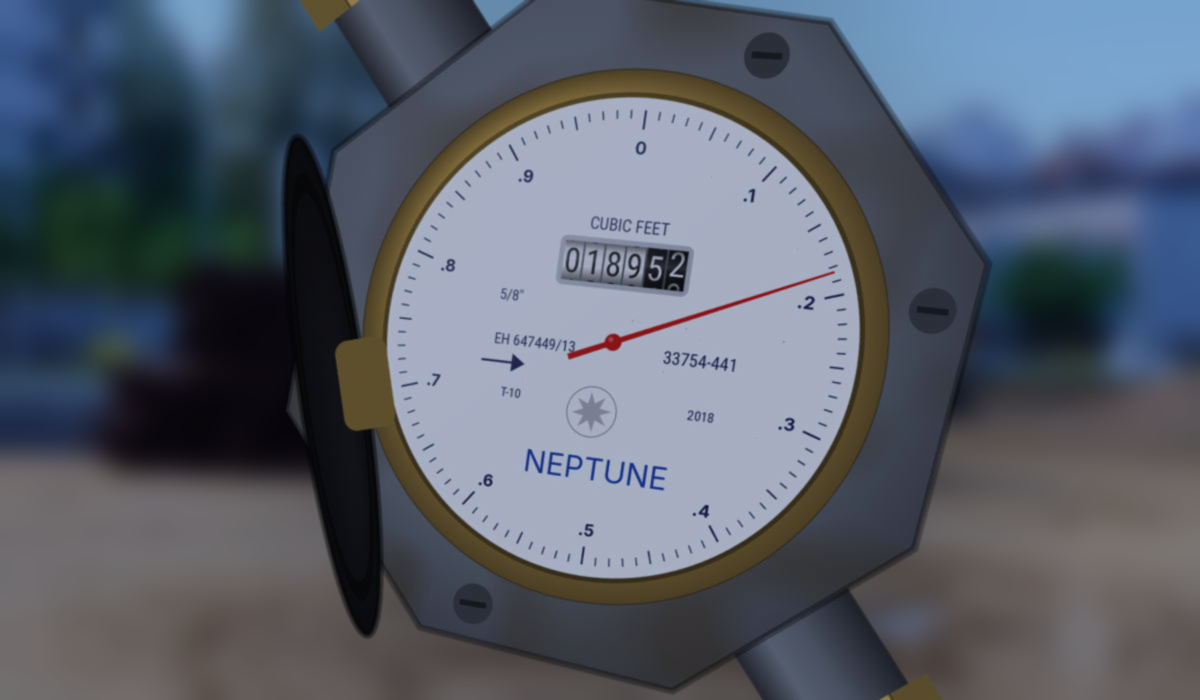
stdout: value=18952.18 unit=ft³
